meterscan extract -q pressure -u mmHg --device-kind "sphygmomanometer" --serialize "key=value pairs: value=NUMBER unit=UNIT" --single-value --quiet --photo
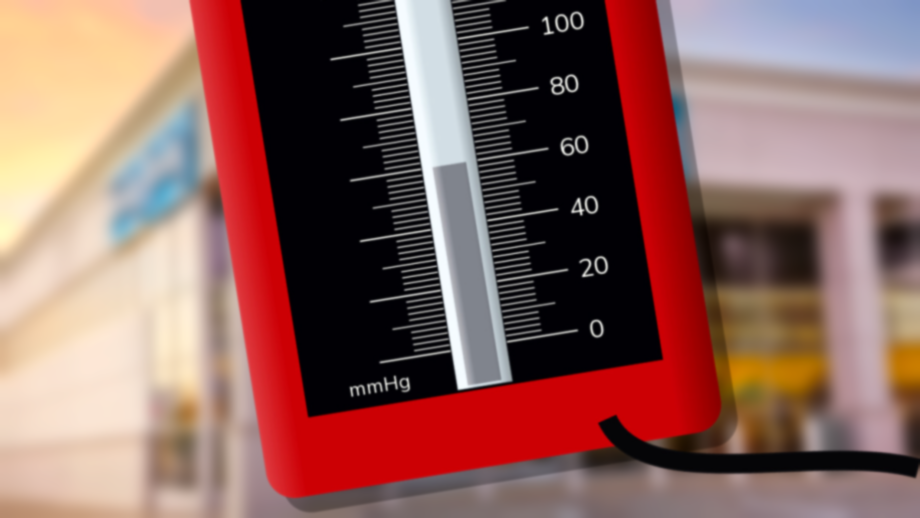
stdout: value=60 unit=mmHg
